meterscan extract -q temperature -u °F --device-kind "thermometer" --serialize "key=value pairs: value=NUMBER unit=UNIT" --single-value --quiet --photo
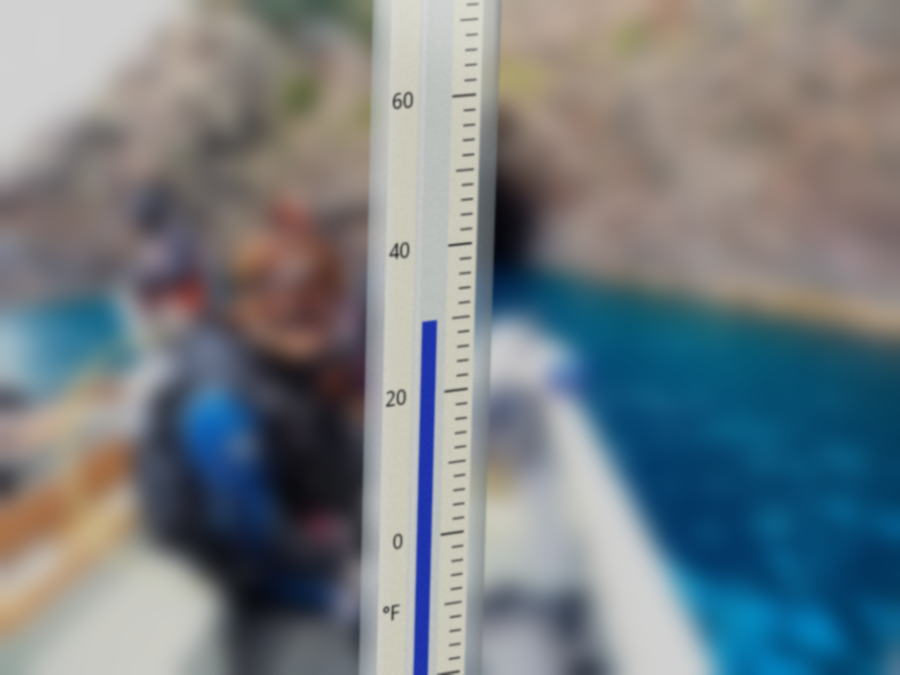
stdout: value=30 unit=°F
